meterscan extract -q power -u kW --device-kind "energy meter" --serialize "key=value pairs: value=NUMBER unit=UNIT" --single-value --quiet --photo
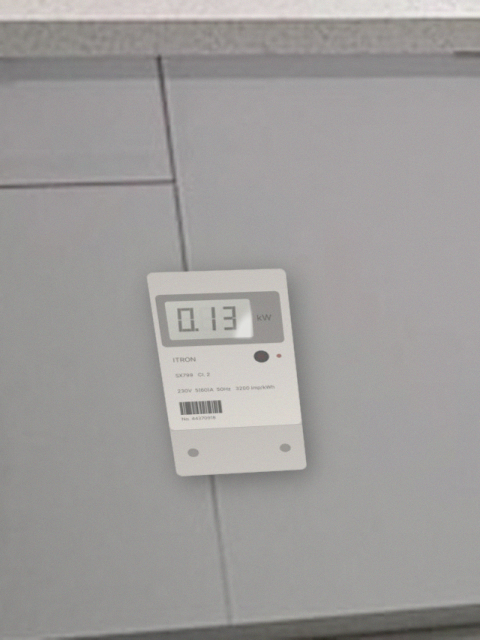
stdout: value=0.13 unit=kW
